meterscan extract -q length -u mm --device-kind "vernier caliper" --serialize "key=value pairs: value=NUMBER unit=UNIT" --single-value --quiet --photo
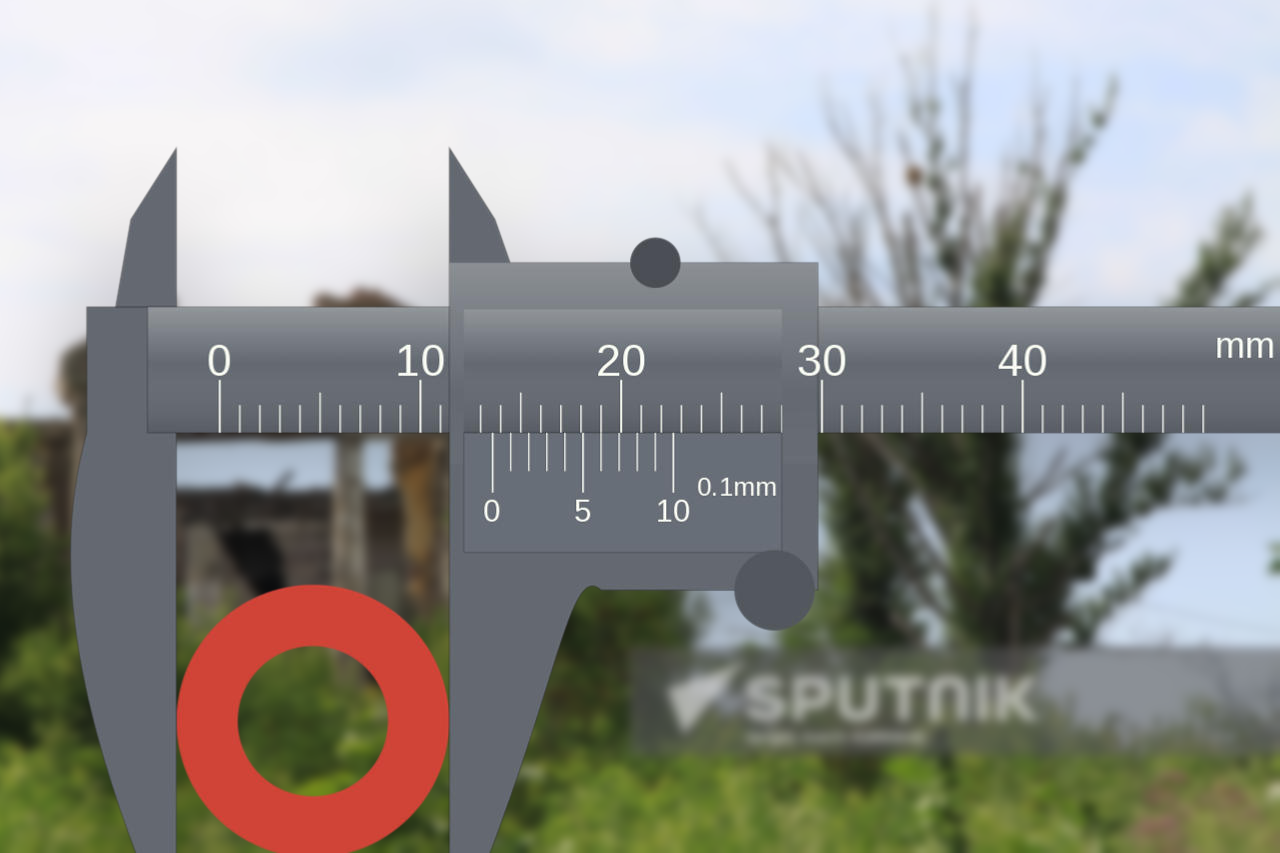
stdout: value=13.6 unit=mm
